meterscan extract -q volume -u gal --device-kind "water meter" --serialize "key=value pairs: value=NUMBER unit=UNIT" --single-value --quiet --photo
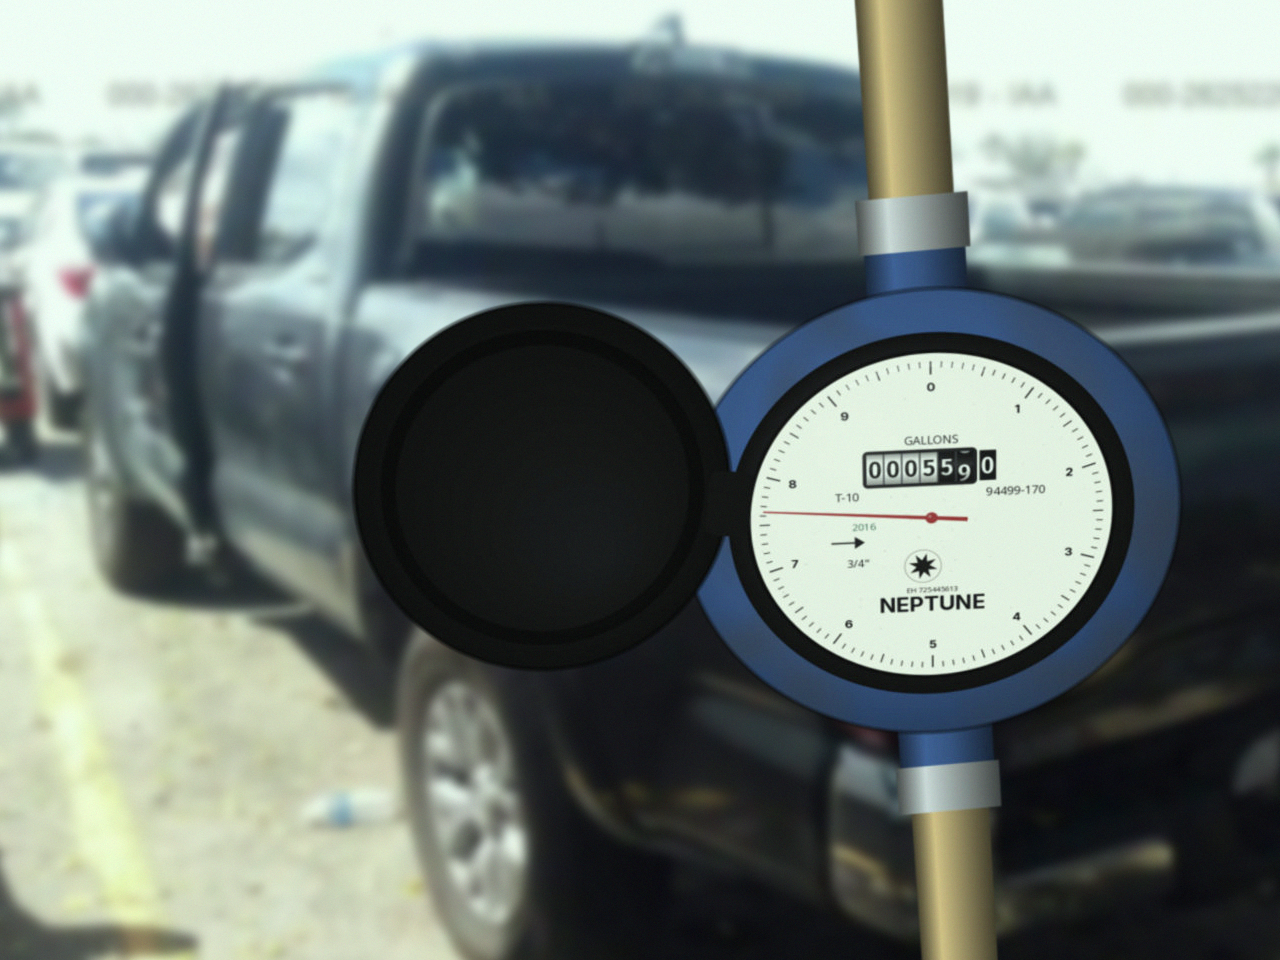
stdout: value=5587.6 unit=gal
